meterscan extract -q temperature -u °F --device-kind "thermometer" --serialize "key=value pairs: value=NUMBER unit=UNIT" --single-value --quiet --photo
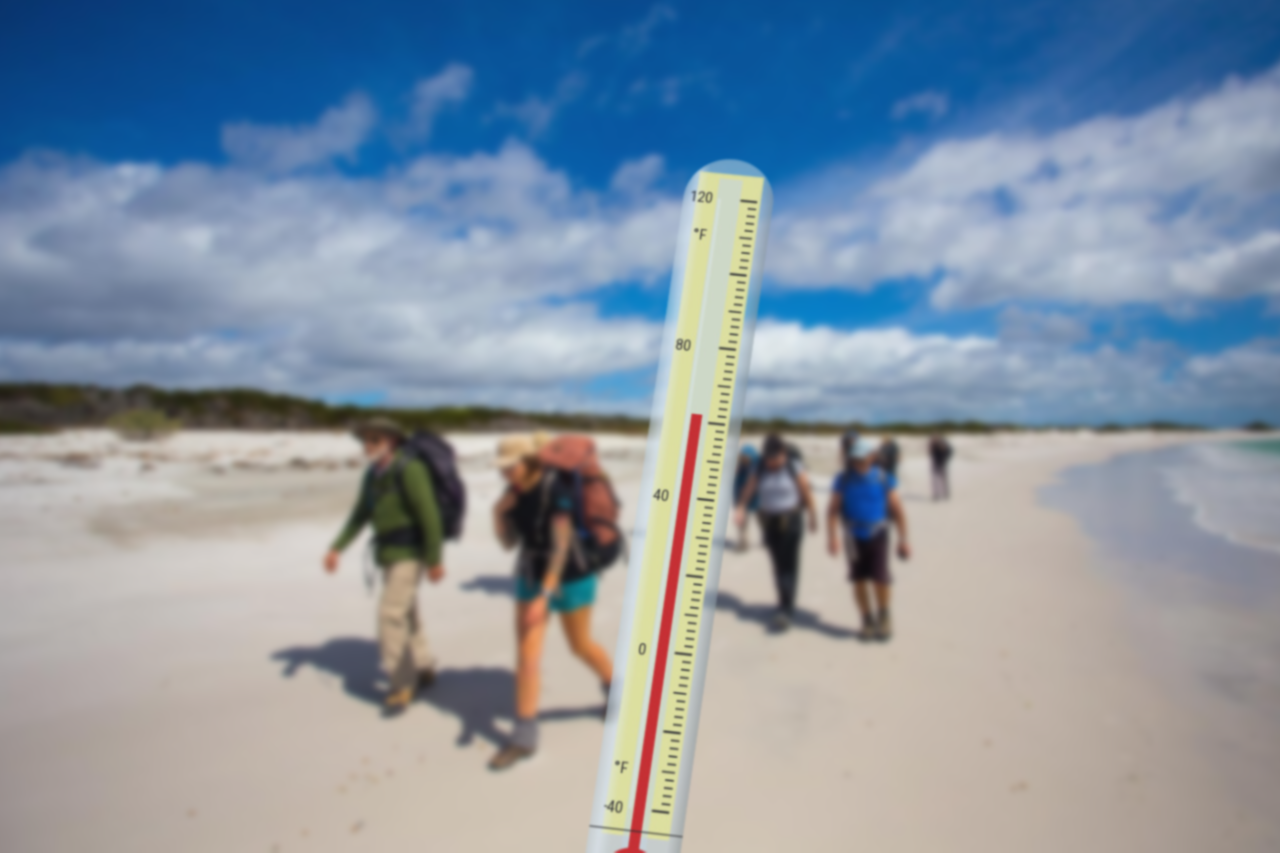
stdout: value=62 unit=°F
